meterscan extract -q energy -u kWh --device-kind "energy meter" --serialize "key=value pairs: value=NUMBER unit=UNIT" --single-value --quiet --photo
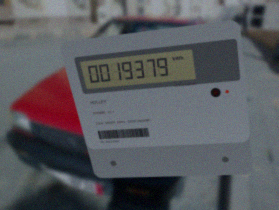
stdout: value=19379 unit=kWh
